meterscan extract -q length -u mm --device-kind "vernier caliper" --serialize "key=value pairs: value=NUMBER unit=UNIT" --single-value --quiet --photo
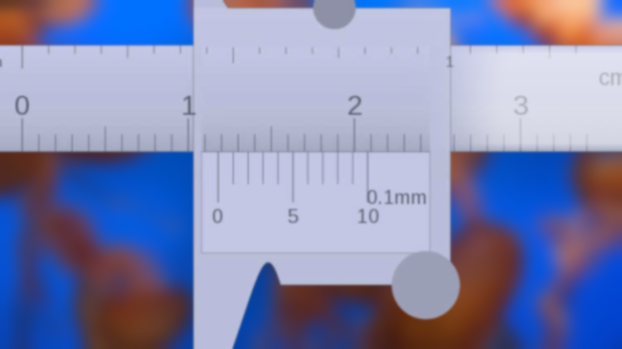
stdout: value=11.8 unit=mm
